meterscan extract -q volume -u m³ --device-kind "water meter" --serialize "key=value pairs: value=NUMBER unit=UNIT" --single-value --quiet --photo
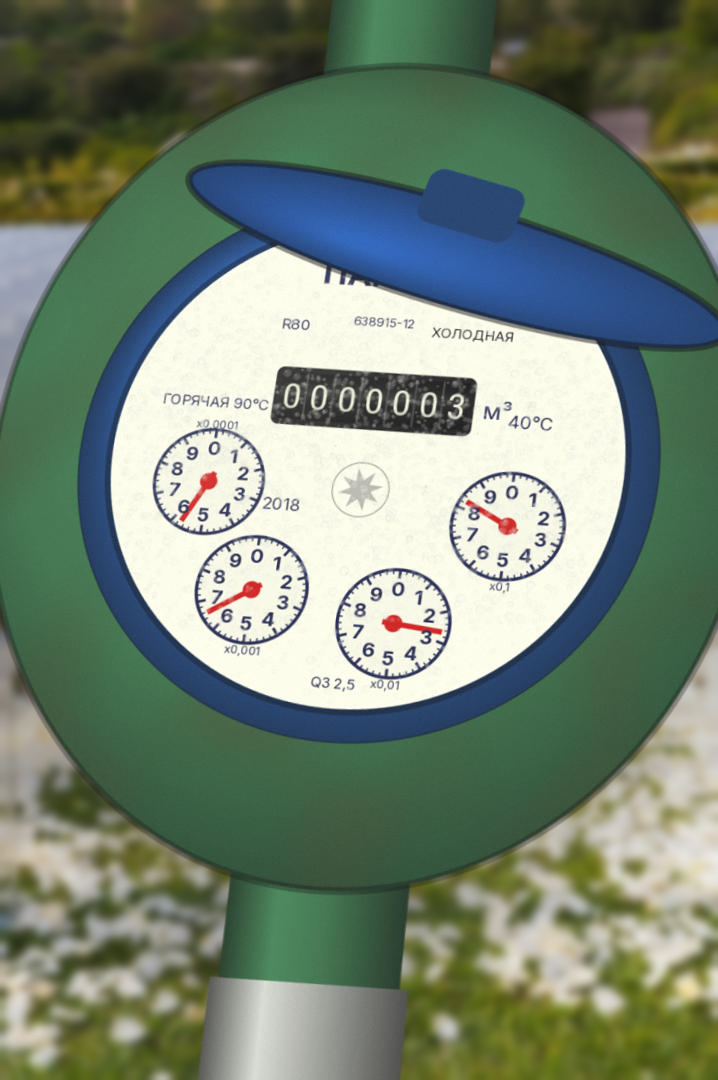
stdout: value=3.8265 unit=m³
